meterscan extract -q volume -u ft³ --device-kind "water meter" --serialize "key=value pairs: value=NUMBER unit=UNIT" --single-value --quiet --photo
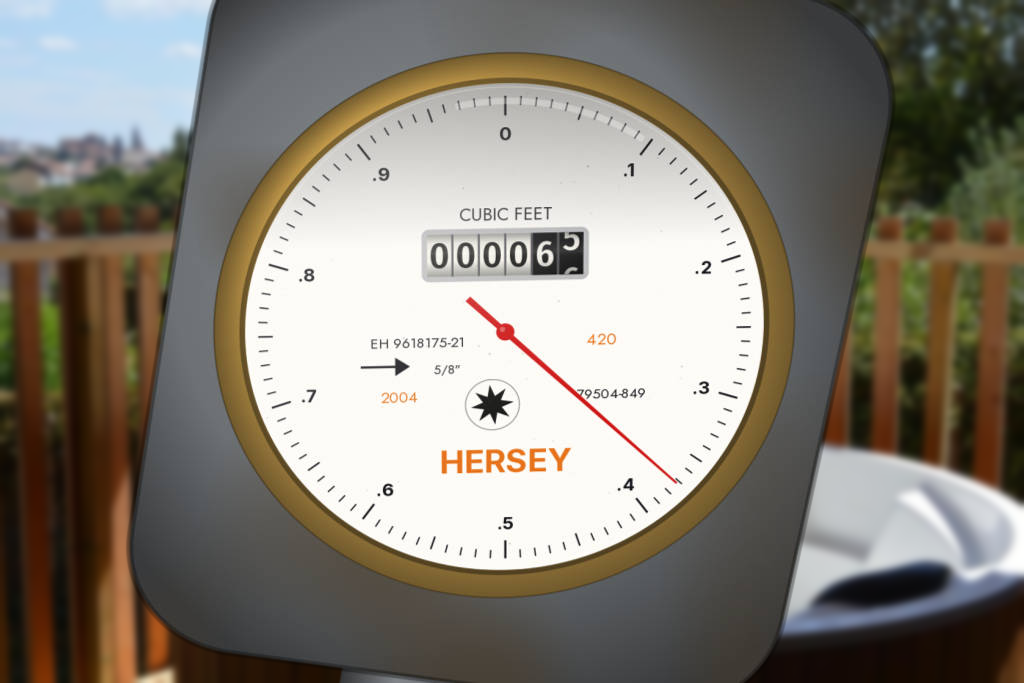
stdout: value=65.37 unit=ft³
